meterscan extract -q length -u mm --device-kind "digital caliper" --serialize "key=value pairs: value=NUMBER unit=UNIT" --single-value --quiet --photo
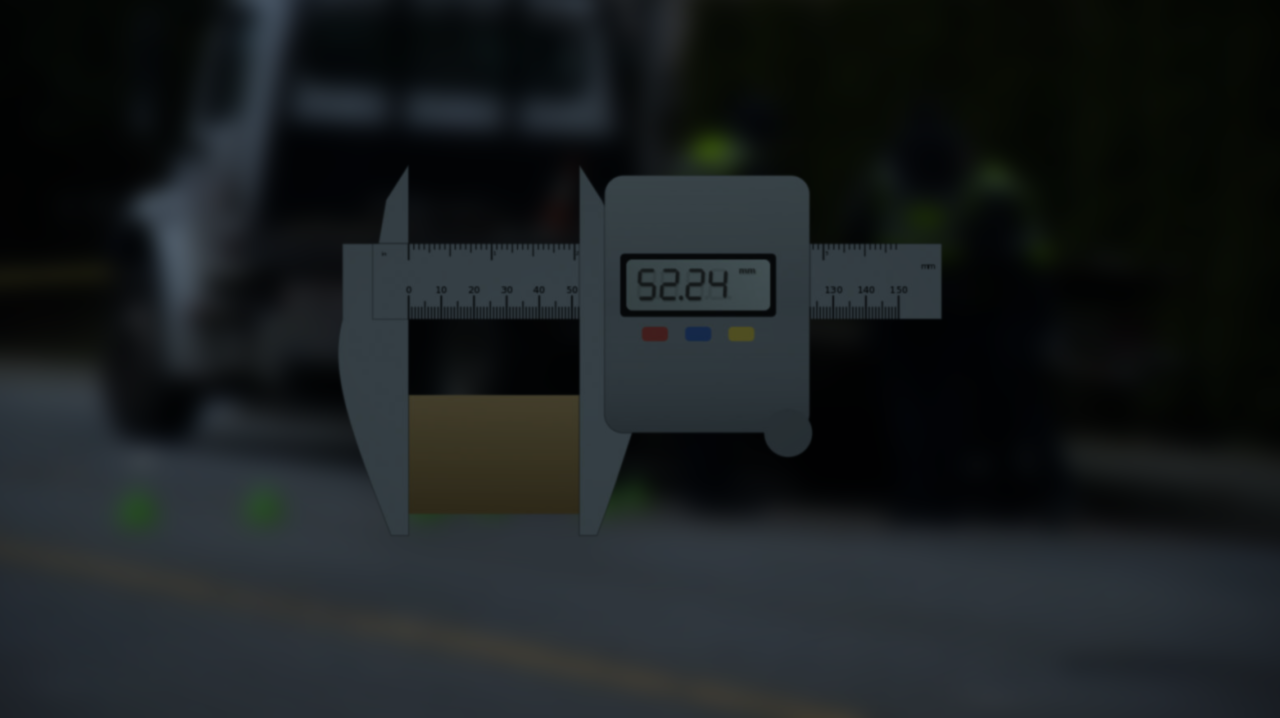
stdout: value=52.24 unit=mm
